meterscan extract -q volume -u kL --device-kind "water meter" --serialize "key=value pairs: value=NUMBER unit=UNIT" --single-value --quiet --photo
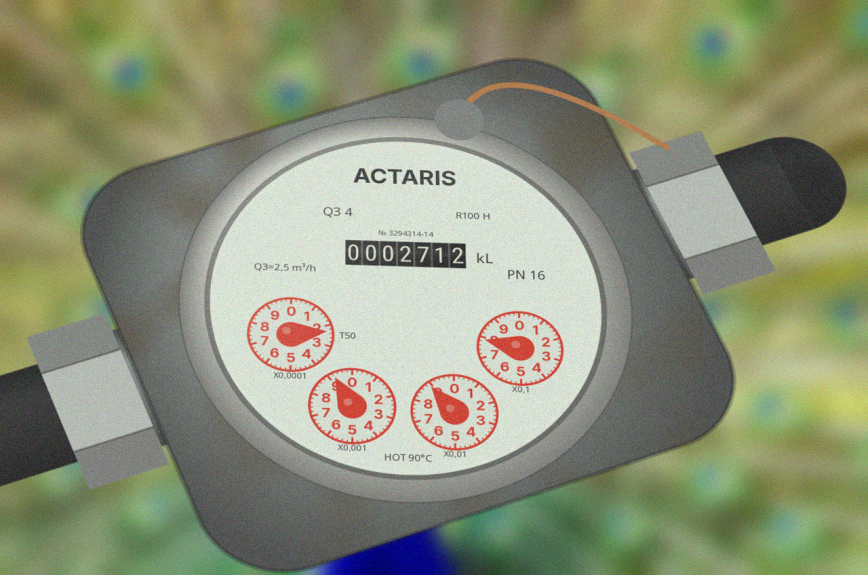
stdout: value=2712.7892 unit=kL
